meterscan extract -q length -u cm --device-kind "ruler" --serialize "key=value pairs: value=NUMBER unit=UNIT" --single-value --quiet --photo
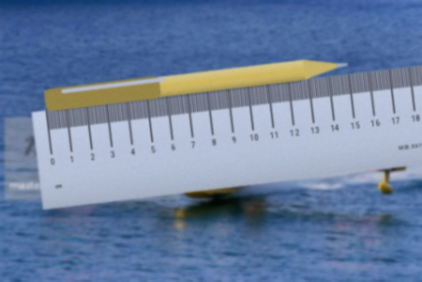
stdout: value=15 unit=cm
